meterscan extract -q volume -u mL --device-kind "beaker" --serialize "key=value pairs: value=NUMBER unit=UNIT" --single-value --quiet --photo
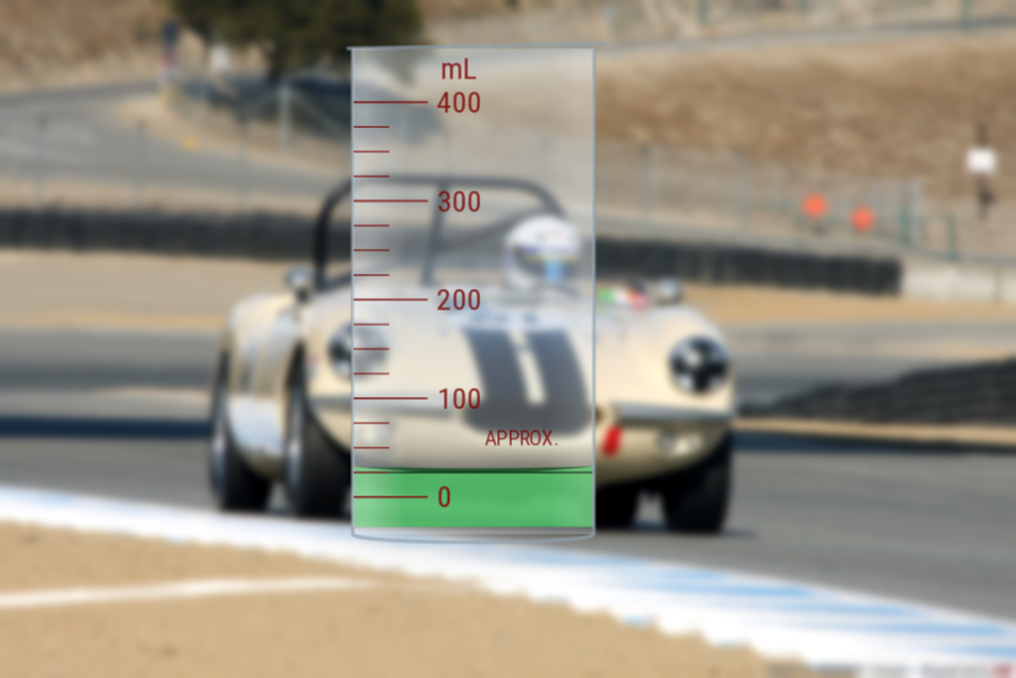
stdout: value=25 unit=mL
